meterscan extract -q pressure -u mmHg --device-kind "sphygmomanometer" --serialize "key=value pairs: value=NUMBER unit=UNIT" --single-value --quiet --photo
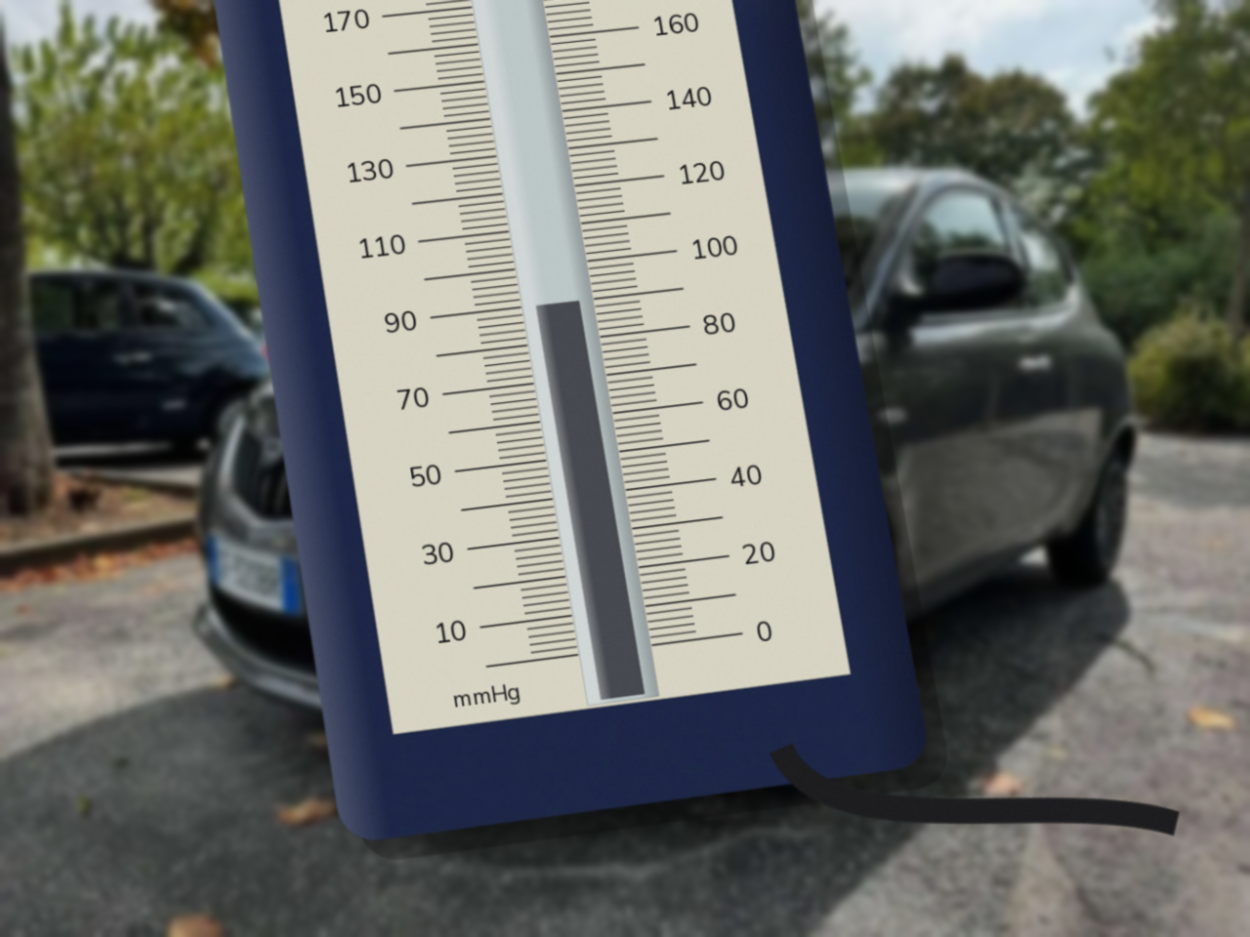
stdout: value=90 unit=mmHg
